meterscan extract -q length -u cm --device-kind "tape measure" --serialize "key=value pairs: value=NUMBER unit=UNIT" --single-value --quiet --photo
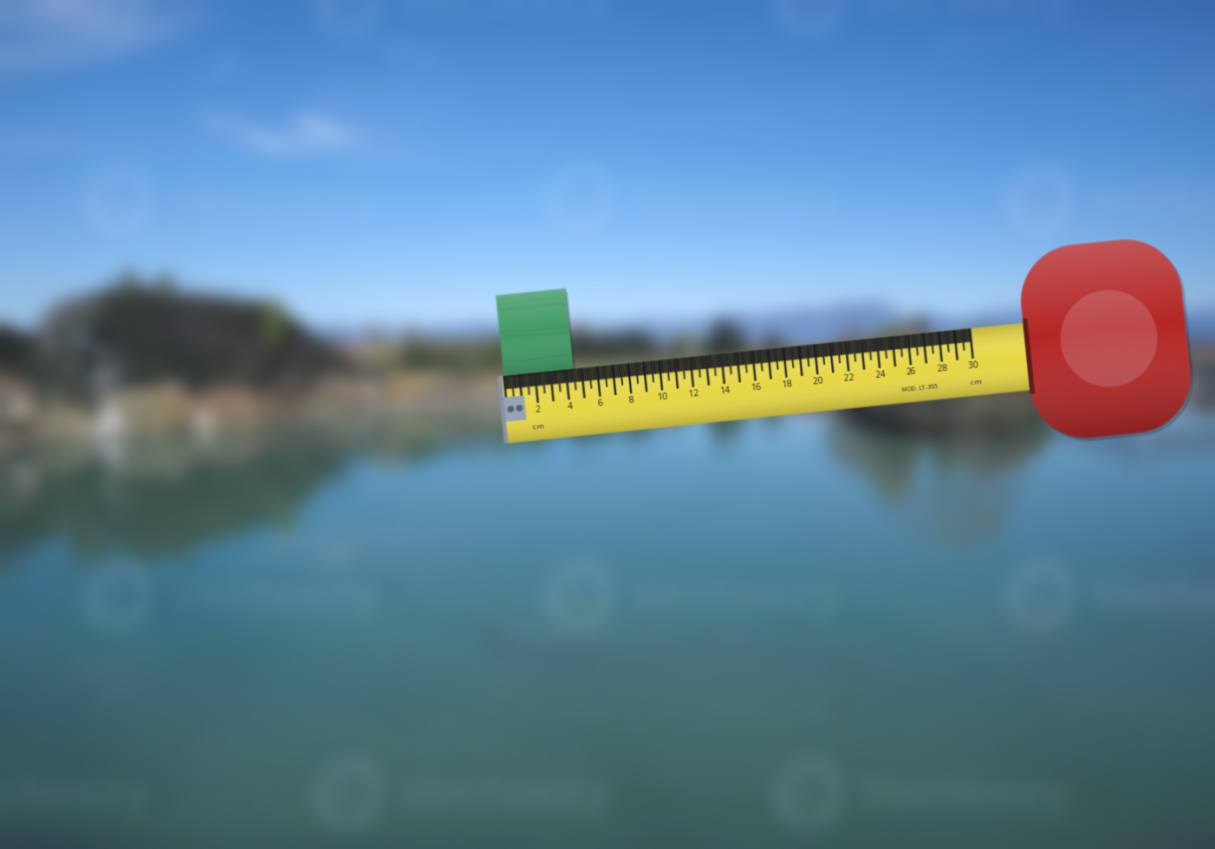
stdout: value=4.5 unit=cm
